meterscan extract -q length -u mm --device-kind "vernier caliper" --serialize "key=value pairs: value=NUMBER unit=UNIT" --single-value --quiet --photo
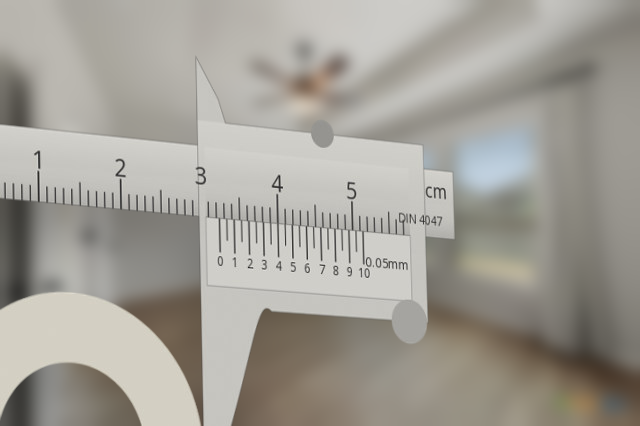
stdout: value=32.4 unit=mm
